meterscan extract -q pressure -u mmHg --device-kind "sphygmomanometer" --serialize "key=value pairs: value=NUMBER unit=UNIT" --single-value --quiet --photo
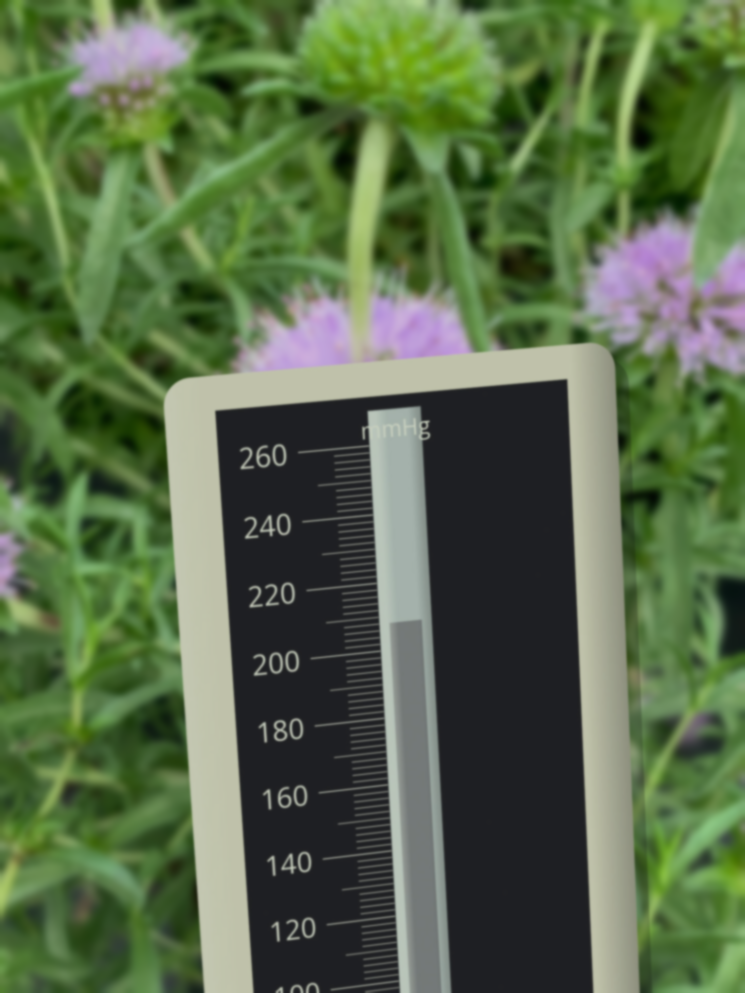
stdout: value=208 unit=mmHg
